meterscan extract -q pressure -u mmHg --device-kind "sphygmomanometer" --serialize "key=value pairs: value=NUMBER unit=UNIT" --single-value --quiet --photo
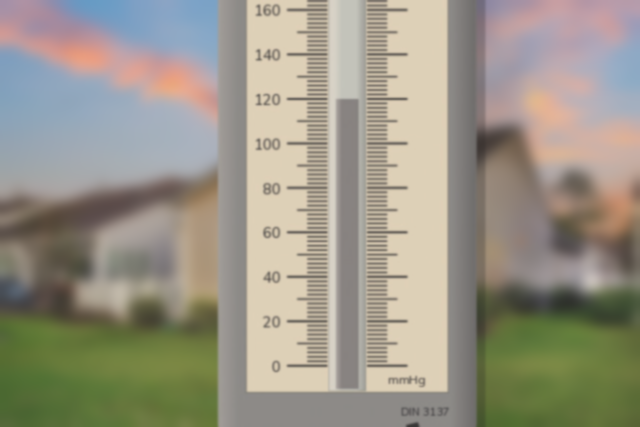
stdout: value=120 unit=mmHg
